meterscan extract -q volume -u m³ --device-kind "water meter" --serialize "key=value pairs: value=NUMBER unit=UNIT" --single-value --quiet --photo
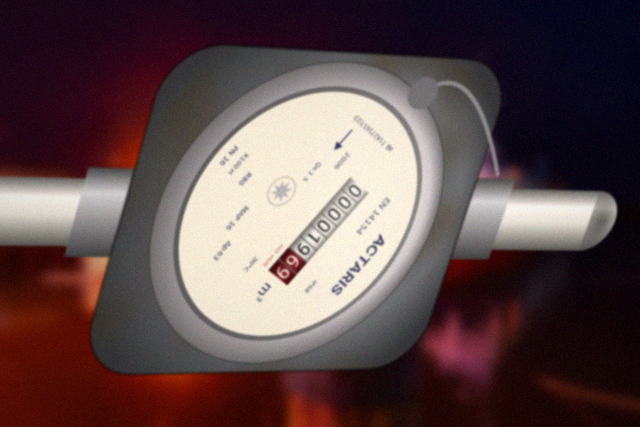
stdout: value=19.69 unit=m³
